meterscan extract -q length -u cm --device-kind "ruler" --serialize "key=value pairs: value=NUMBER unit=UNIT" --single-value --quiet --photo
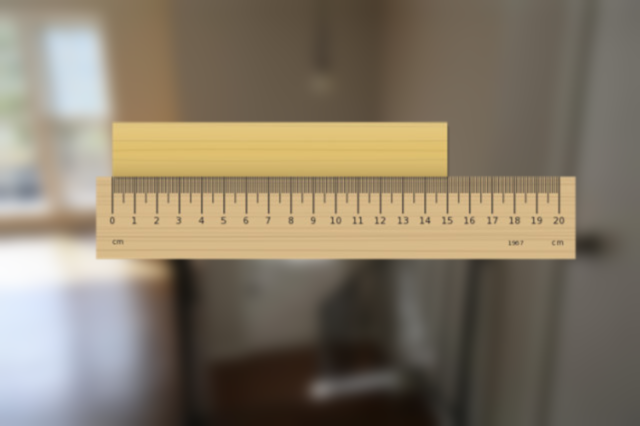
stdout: value=15 unit=cm
